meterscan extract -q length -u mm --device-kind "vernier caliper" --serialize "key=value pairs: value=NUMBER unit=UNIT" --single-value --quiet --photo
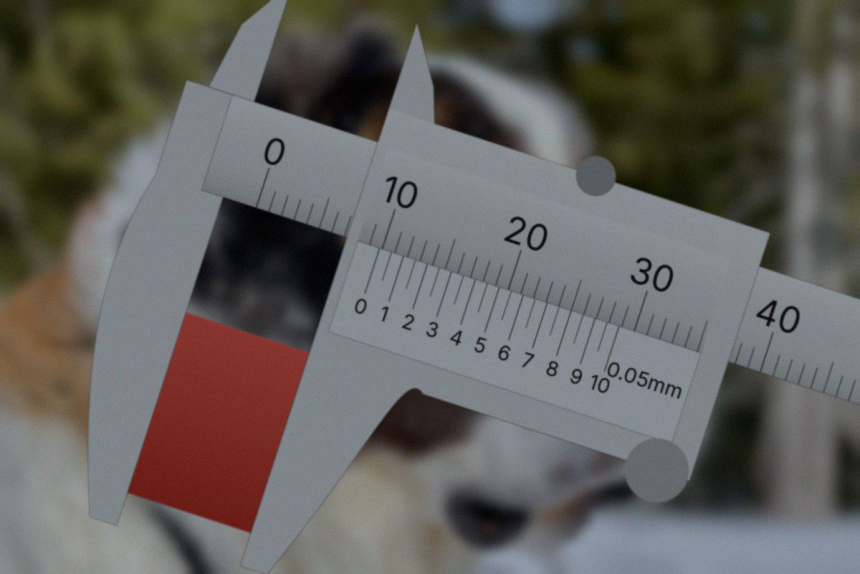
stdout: value=9.8 unit=mm
